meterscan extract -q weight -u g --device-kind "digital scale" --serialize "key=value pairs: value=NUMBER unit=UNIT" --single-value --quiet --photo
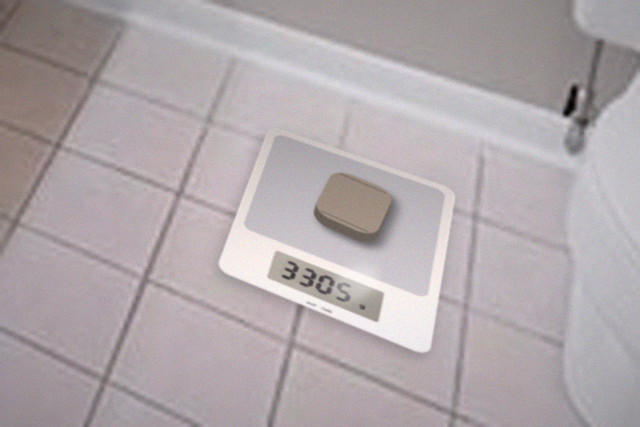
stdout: value=3305 unit=g
